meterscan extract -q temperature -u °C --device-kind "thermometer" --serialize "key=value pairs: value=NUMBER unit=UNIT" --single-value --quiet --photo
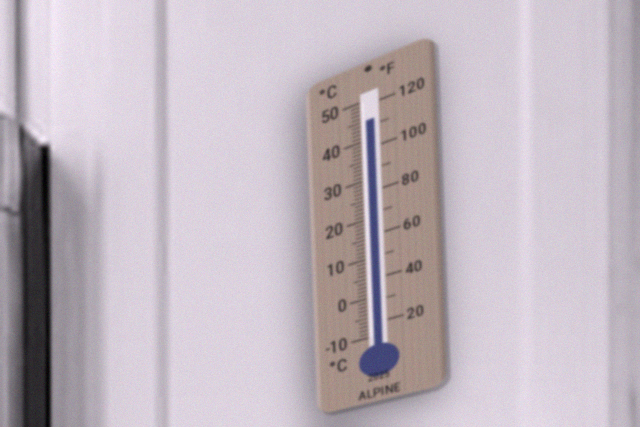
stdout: value=45 unit=°C
